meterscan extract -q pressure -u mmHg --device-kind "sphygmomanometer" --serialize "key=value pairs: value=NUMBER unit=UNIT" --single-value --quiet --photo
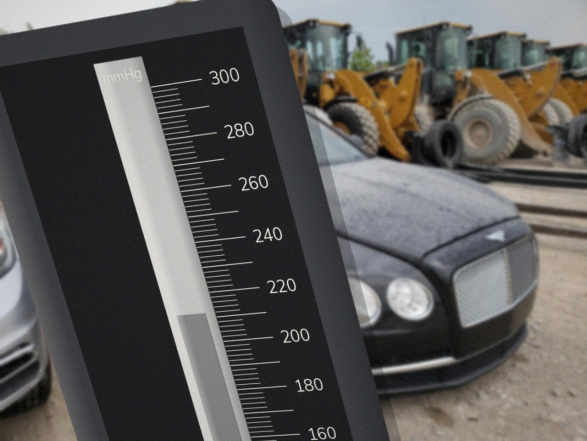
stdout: value=212 unit=mmHg
